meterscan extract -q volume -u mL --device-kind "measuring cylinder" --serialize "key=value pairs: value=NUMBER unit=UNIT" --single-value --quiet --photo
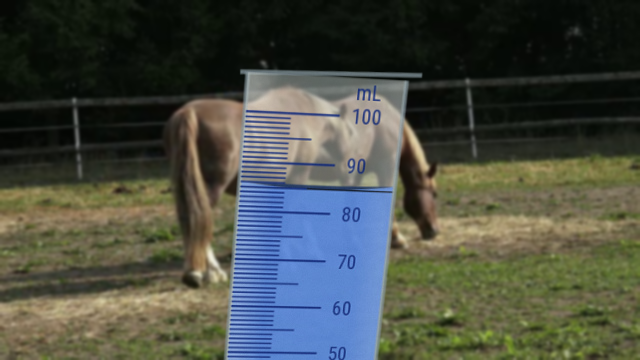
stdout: value=85 unit=mL
